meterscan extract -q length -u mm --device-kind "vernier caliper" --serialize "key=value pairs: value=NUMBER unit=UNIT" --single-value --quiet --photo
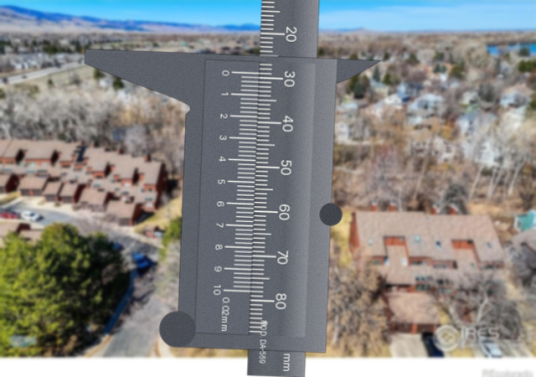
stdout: value=29.0 unit=mm
